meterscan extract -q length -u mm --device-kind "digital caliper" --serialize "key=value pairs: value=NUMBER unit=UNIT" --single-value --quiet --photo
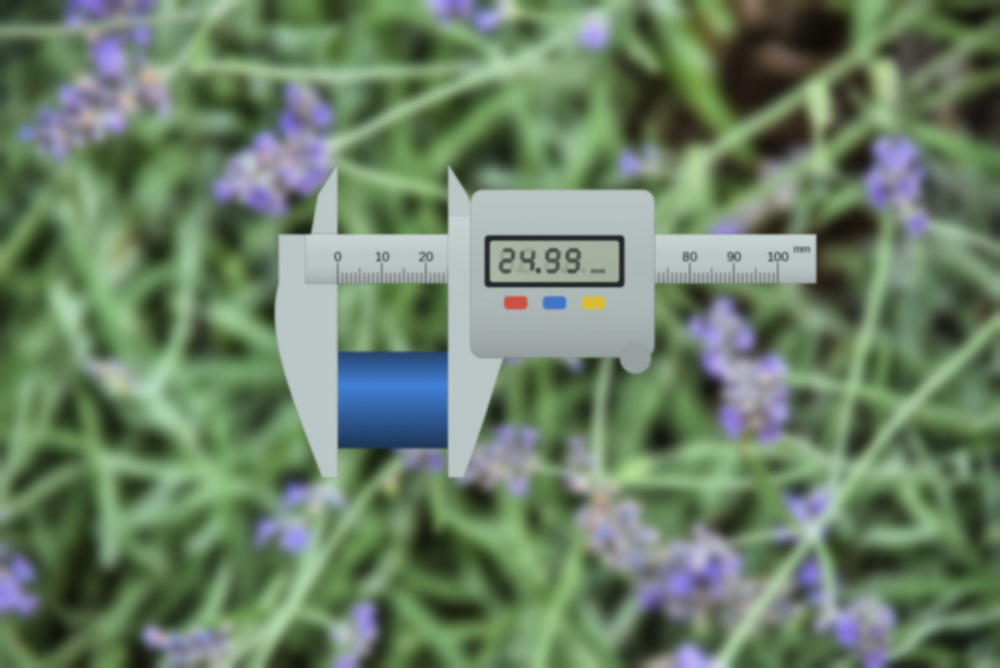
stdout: value=24.99 unit=mm
